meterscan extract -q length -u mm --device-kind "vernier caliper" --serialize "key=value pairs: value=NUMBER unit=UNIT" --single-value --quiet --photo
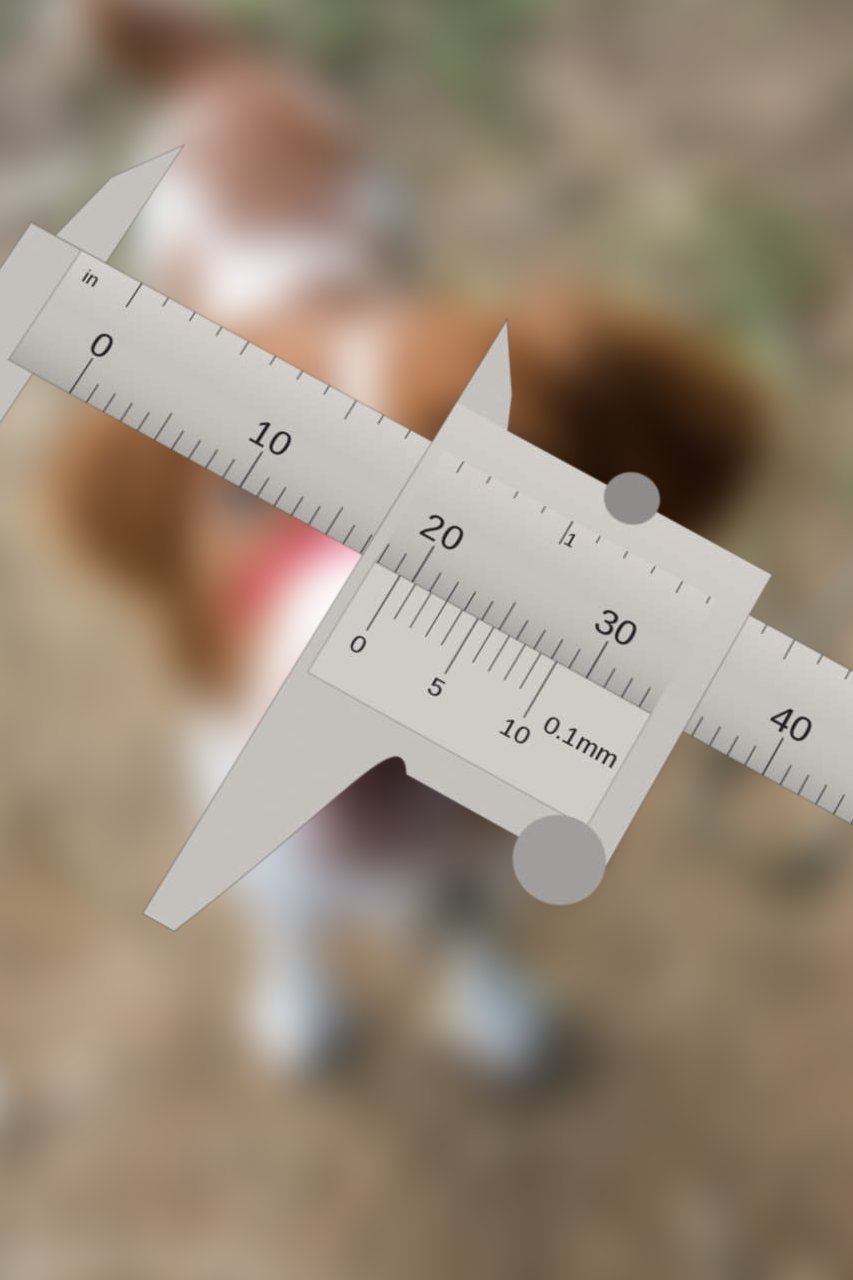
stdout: value=19.3 unit=mm
